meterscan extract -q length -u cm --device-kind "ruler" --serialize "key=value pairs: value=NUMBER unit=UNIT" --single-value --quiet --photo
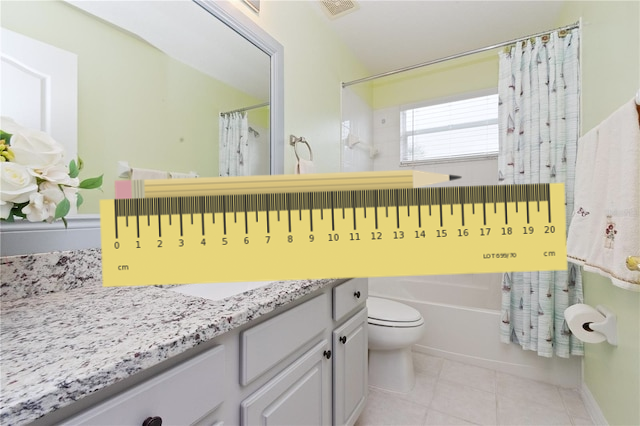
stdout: value=16 unit=cm
